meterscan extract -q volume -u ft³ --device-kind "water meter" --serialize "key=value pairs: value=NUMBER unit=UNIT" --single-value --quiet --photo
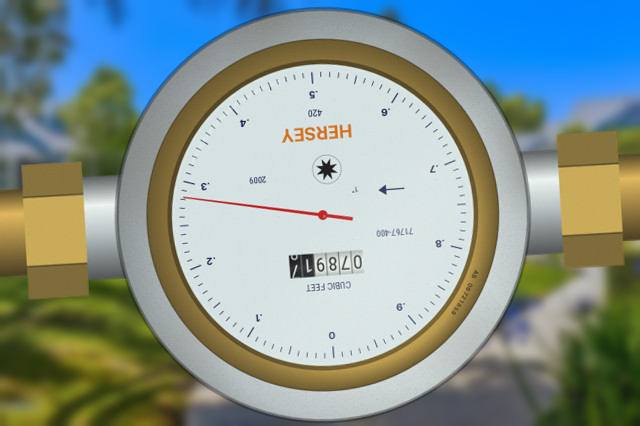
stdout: value=78917.28 unit=ft³
